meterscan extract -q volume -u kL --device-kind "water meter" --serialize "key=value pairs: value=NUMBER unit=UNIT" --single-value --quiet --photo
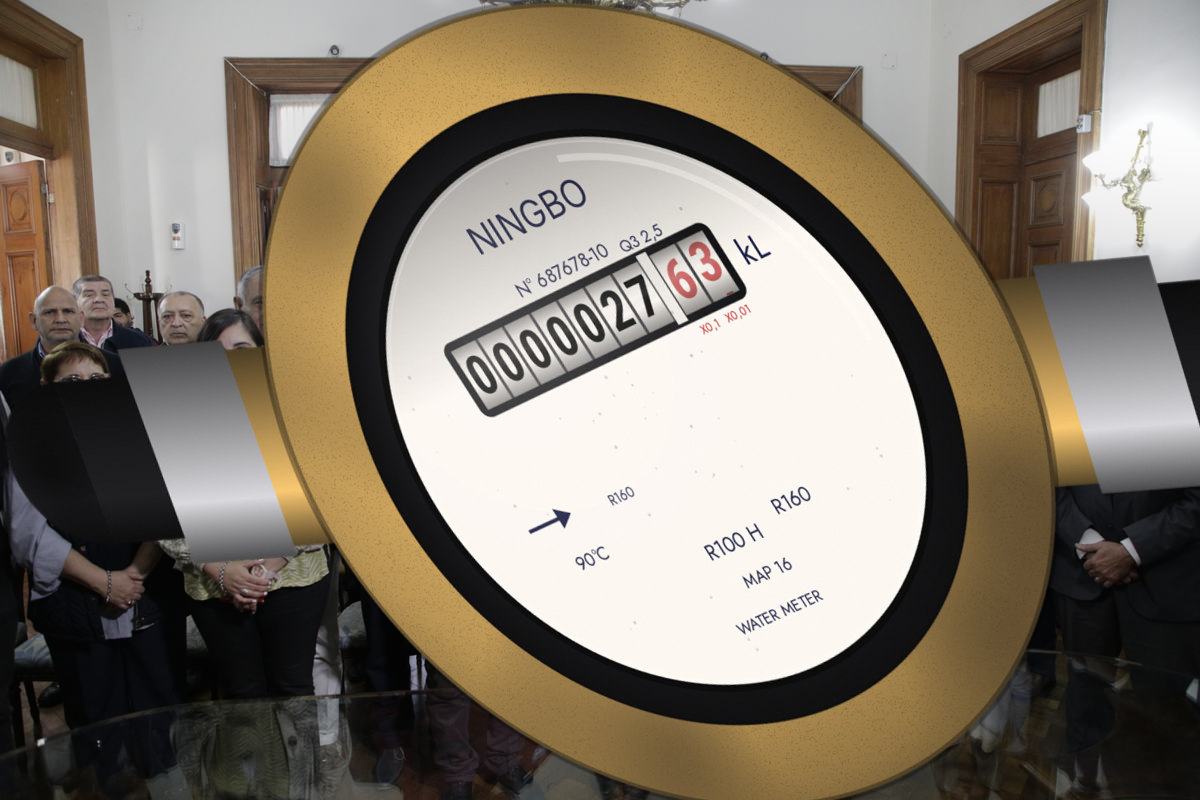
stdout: value=27.63 unit=kL
